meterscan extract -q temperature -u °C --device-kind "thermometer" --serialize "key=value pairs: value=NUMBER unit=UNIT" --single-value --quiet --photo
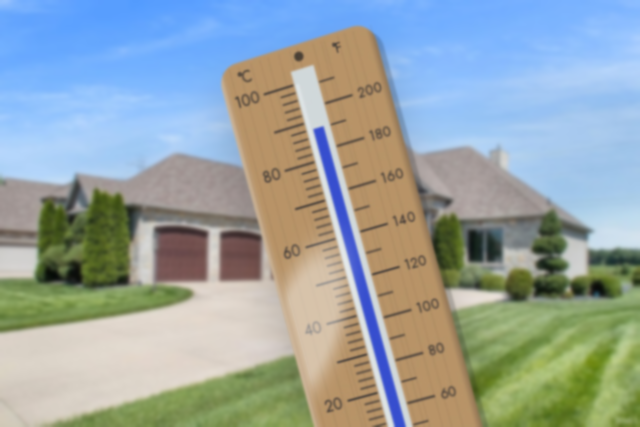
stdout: value=88 unit=°C
